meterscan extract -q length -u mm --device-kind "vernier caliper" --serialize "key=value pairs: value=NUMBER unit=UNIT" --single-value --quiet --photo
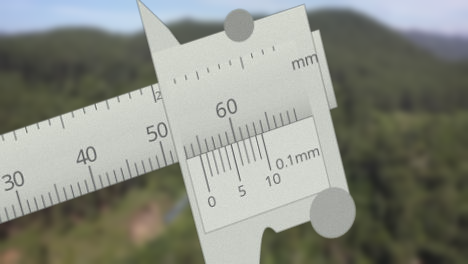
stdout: value=54.8 unit=mm
